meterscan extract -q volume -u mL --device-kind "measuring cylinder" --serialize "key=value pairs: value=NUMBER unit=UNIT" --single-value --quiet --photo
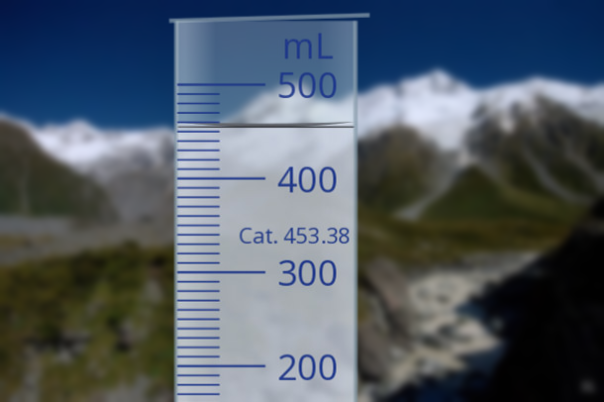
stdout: value=455 unit=mL
